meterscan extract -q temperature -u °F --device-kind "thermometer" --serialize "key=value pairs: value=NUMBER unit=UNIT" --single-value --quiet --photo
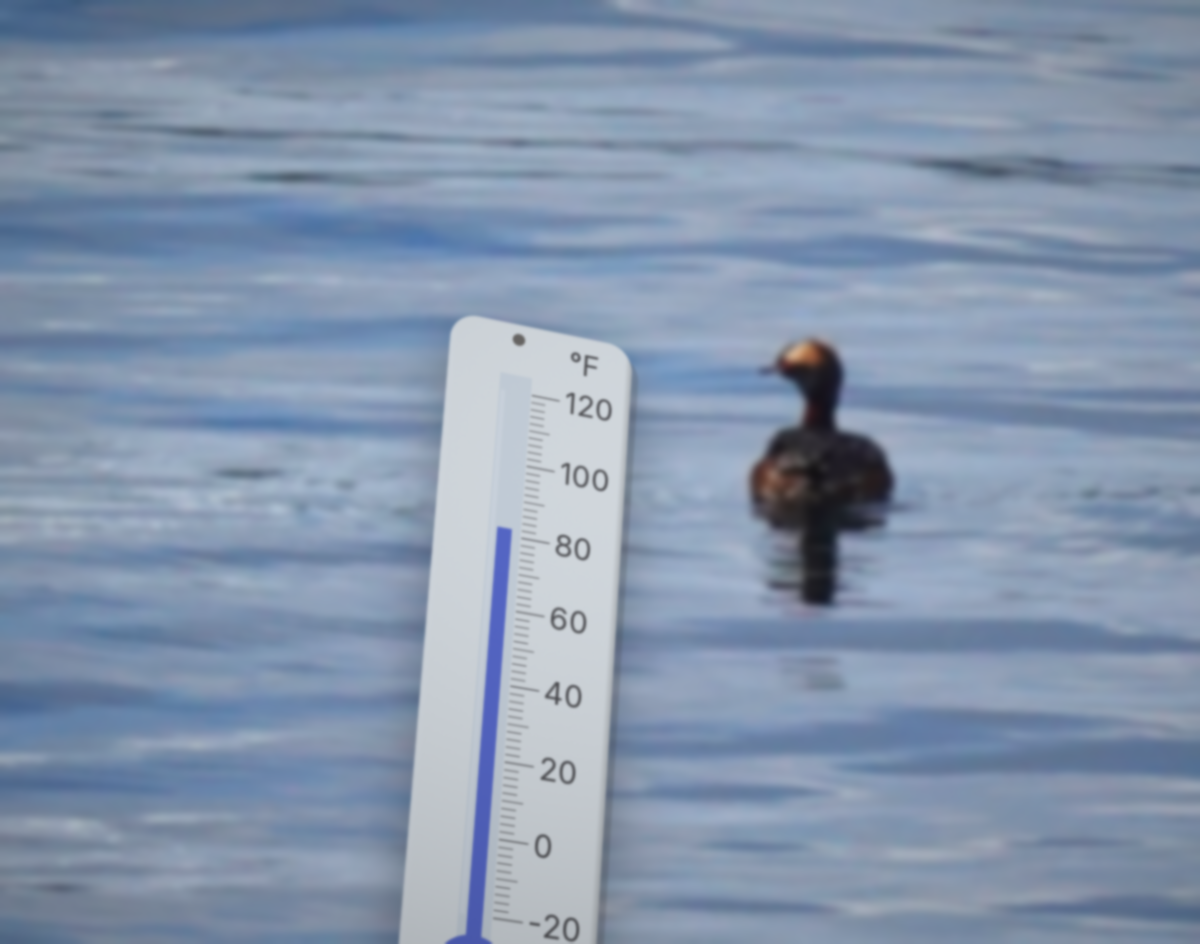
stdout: value=82 unit=°F
